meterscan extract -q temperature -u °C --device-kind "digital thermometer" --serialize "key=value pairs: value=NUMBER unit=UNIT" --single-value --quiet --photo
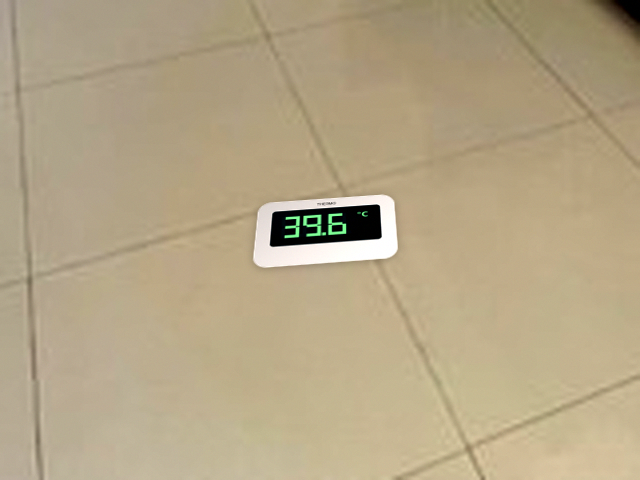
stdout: value=39.6 unit=°C
